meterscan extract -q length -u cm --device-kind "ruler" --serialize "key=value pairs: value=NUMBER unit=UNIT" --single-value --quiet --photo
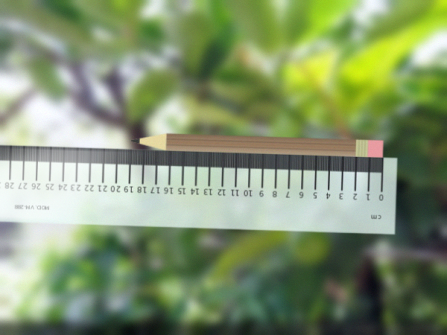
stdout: value=19 unit=cm
